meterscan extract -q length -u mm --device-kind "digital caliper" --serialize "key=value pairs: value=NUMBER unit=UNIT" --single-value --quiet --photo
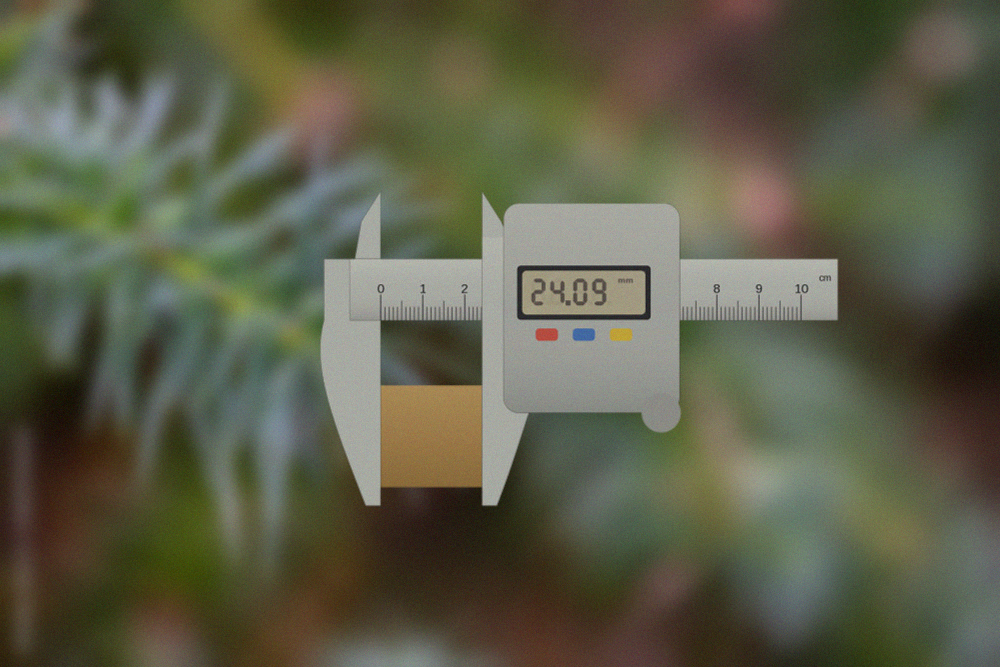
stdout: value=24.09 unit=mm
